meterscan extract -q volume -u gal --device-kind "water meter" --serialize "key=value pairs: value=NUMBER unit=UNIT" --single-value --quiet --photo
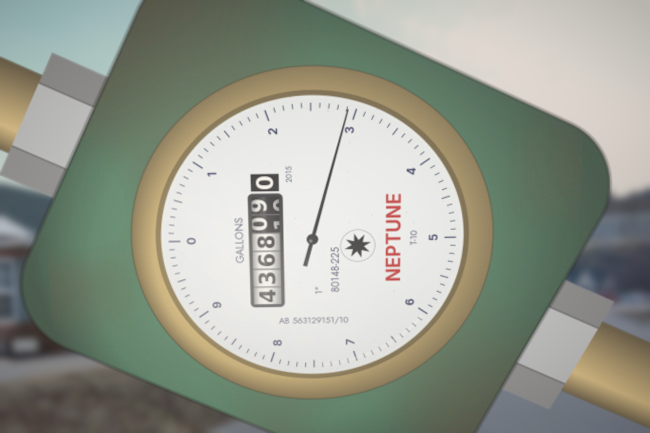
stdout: value=4368092.9 unit=gal
